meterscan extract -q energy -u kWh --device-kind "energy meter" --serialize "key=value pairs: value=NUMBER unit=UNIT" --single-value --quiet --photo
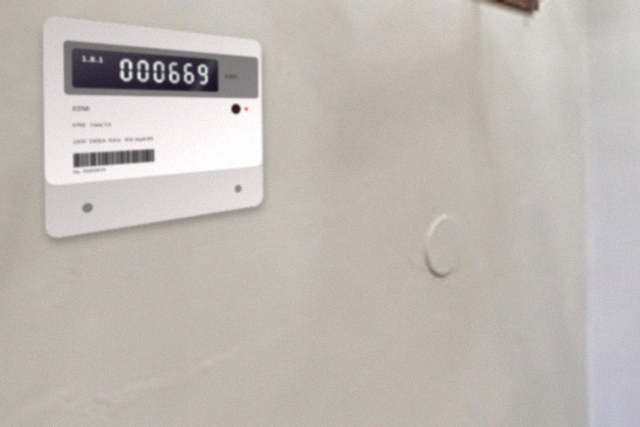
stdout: value=669 unit=kWh
